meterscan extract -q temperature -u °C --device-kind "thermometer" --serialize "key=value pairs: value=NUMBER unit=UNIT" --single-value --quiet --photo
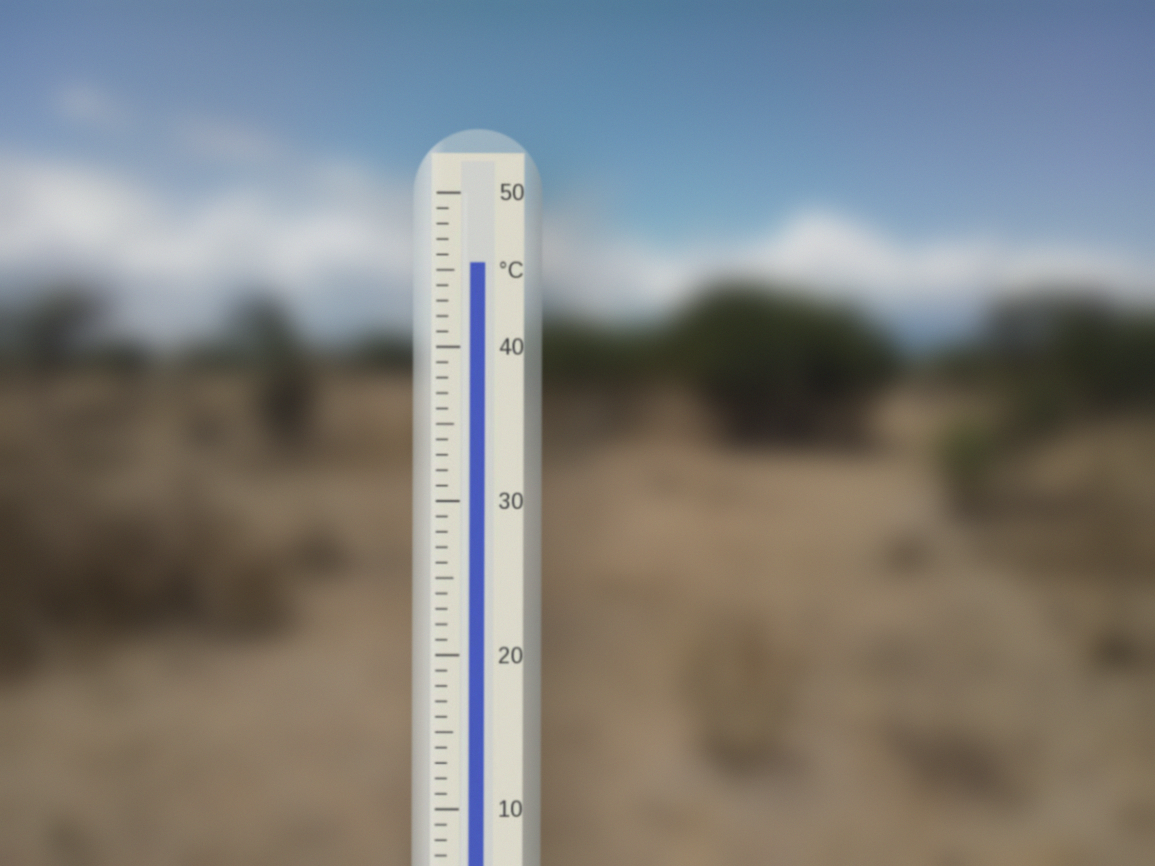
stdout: value=45.5 unit=°C
